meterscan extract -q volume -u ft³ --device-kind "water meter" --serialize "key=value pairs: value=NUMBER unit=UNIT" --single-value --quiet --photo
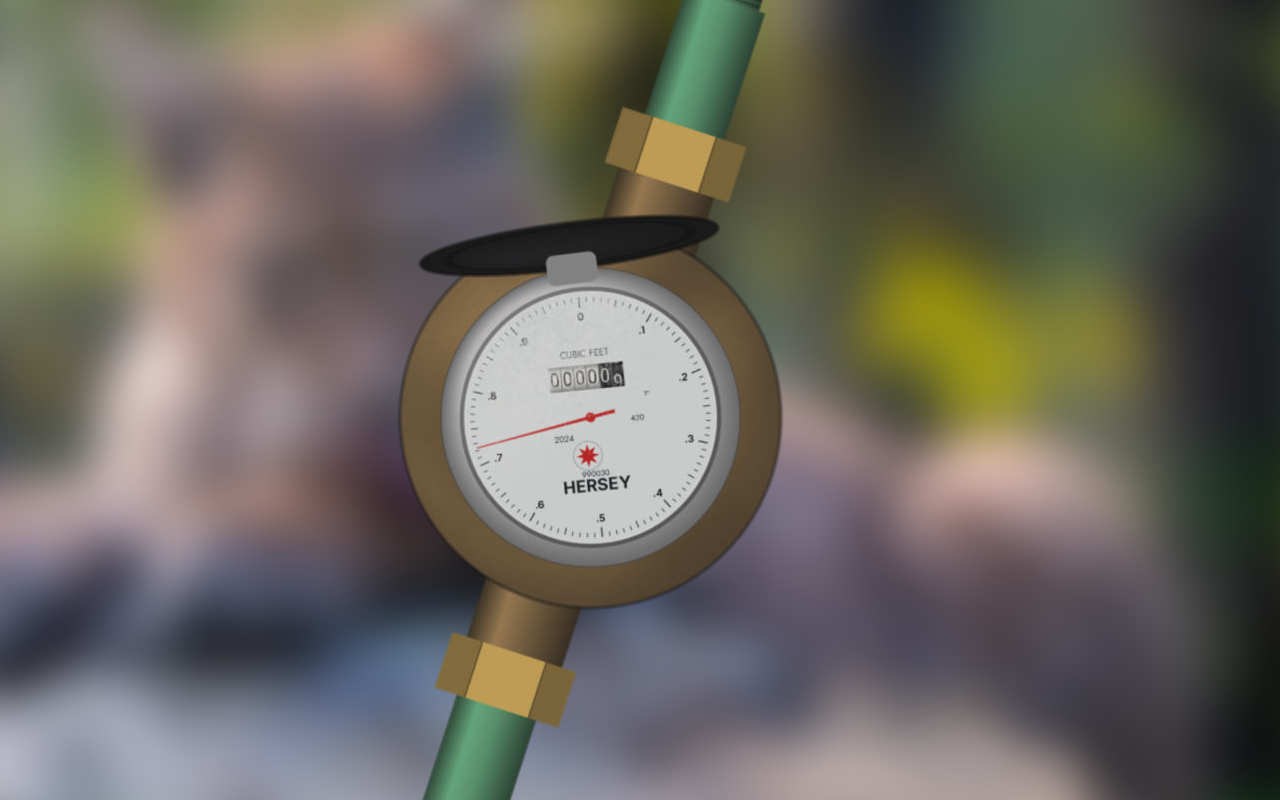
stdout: value=8.72 unit=ft³
